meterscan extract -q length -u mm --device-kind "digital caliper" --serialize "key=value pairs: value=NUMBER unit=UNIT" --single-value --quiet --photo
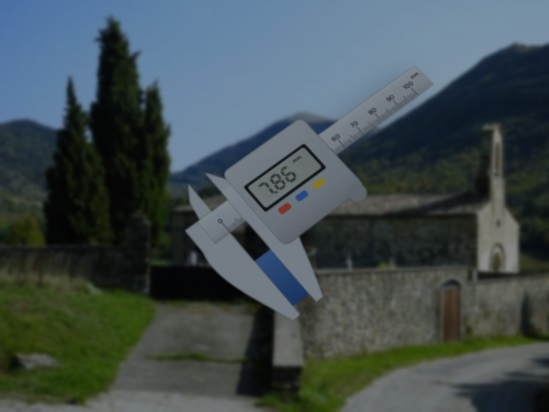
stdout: value=7.86 unit=mm
